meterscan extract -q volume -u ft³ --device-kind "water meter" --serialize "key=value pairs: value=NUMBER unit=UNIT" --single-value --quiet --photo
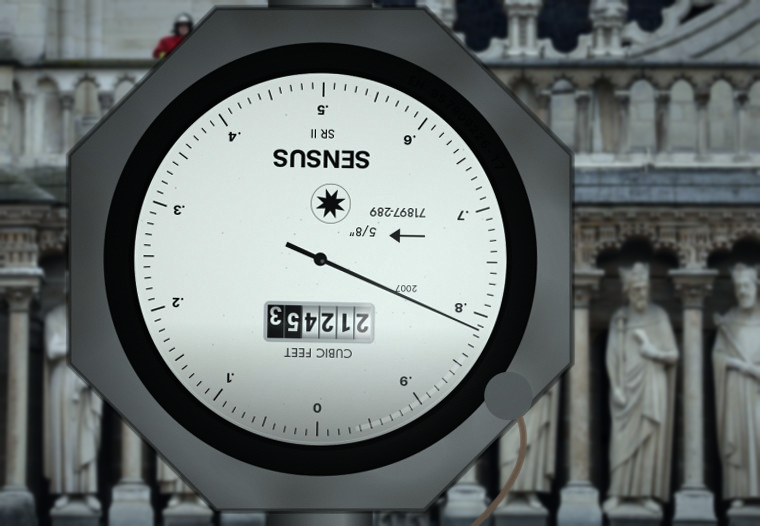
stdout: value=212452.81 unit=ft³
